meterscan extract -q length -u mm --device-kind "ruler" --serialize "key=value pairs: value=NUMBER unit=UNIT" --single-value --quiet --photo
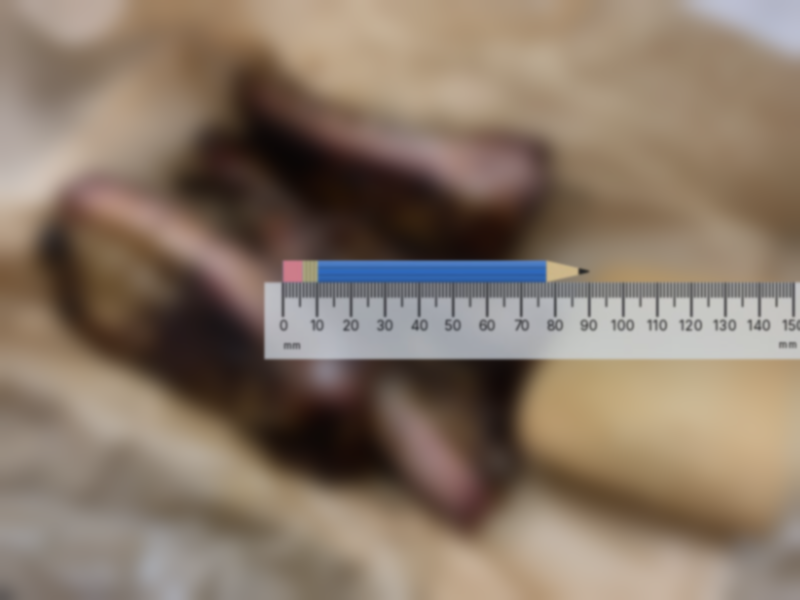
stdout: value=90 unit=mm
